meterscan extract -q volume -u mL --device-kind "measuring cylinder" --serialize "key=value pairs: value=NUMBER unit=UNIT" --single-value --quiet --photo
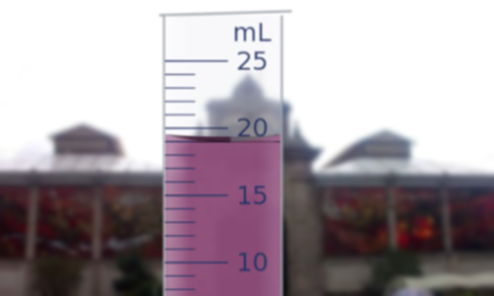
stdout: value=19 unit=mL
